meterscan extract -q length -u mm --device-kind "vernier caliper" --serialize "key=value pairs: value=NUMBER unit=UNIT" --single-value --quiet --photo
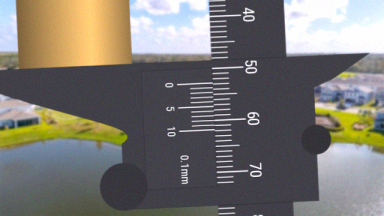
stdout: value=52.8 unit=mm
